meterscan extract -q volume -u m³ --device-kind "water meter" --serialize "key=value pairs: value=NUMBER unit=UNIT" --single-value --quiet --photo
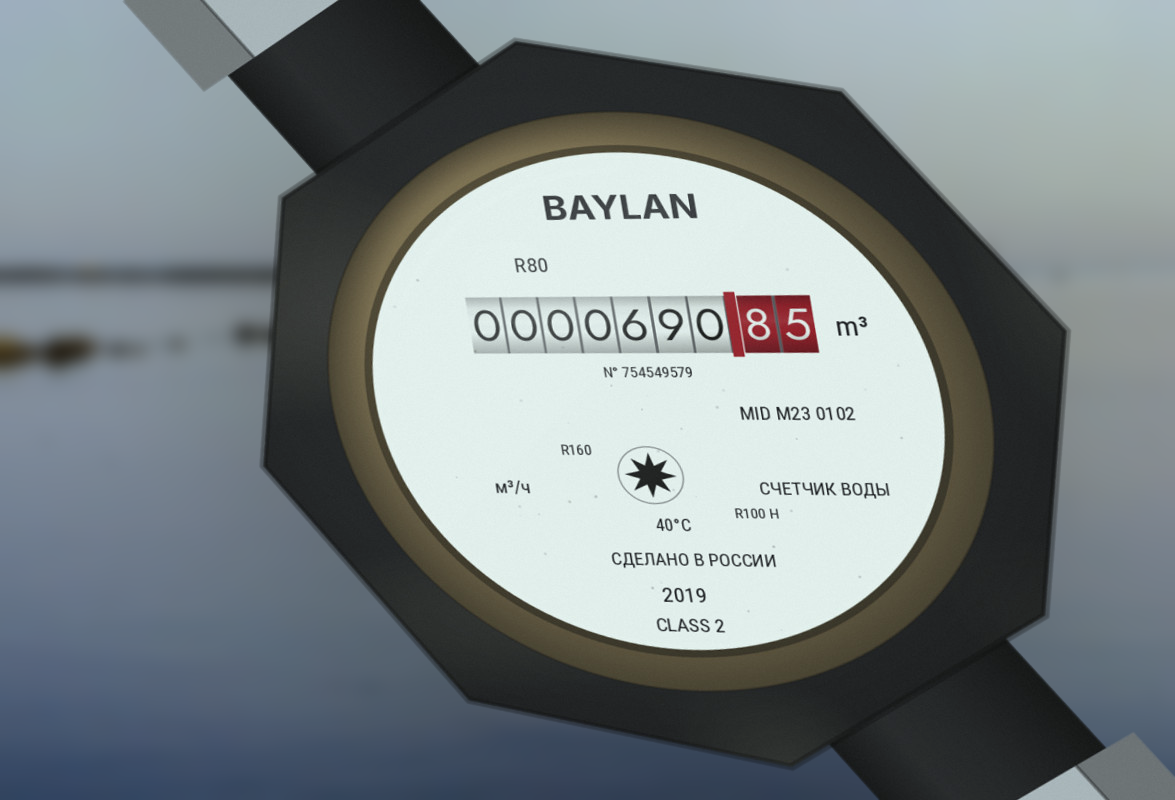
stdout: value=690.85 unit=m³
